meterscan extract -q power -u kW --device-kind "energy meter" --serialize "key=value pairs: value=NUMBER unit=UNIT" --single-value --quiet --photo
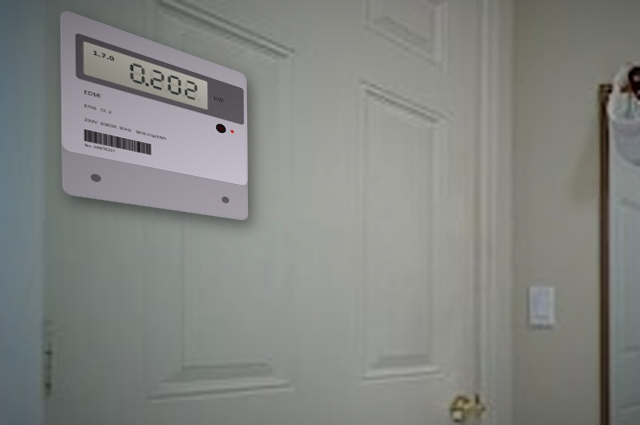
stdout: value=0.202 unit=kW
